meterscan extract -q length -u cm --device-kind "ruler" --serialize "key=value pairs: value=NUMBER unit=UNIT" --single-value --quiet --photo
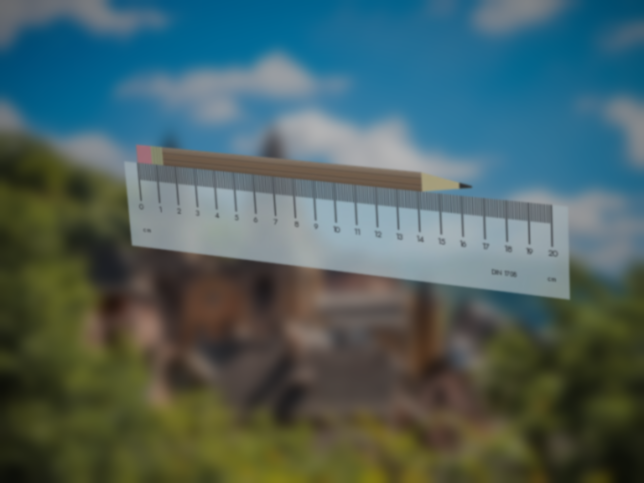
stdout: value=16.5 unit=cm
